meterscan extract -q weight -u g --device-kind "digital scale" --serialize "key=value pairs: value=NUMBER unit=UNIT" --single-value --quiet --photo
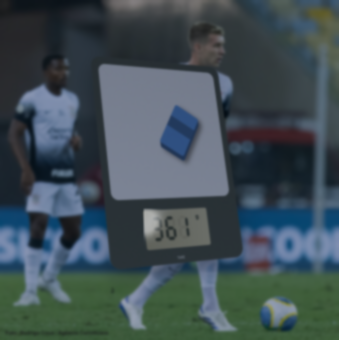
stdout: value=361 unit=g
